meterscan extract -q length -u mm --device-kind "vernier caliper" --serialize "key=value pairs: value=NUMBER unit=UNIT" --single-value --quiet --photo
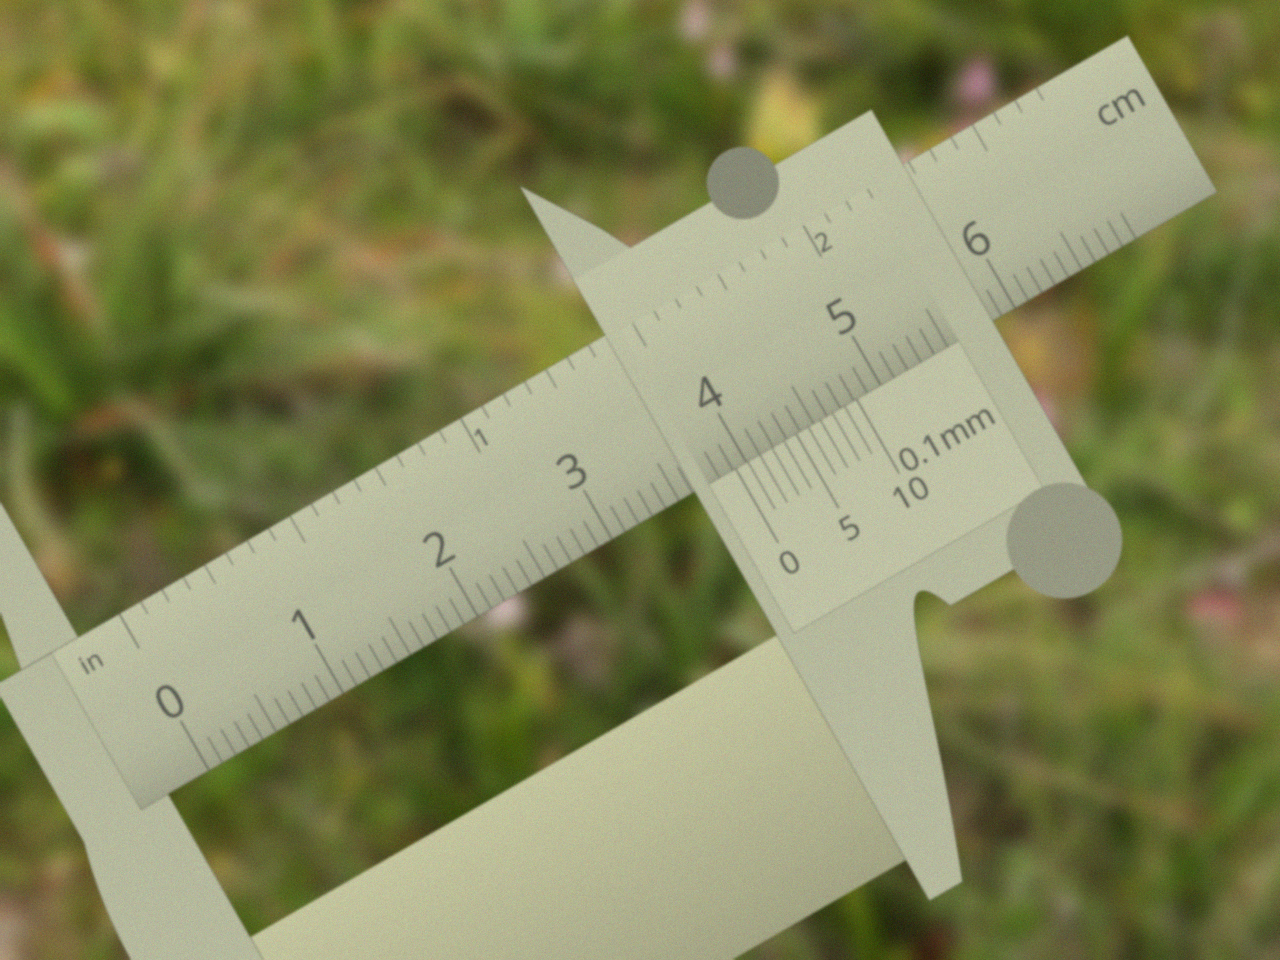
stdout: value=39.2 unit=mm
